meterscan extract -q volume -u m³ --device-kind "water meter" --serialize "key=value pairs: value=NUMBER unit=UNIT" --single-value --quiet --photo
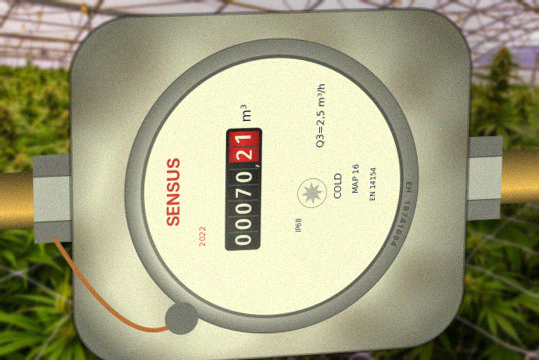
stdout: value=70.21 unit=m³
